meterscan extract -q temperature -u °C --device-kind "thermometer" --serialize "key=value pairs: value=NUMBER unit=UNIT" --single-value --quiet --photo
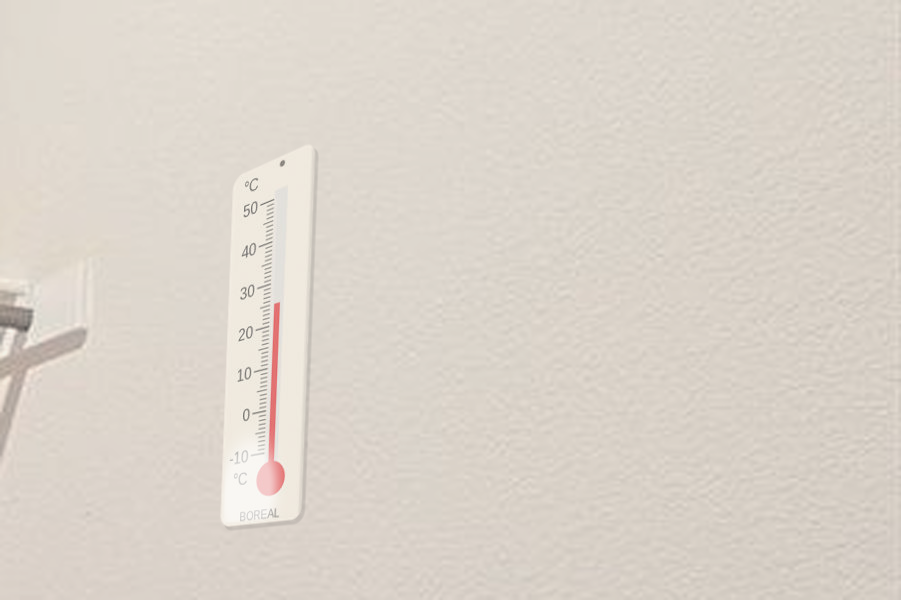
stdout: value=25 unit=°C
